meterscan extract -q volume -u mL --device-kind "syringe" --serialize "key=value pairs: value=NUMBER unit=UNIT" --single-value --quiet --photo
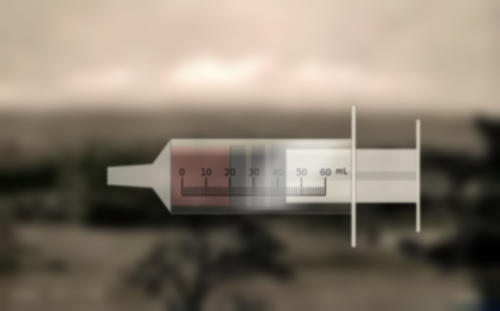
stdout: value=20 unit=mL
